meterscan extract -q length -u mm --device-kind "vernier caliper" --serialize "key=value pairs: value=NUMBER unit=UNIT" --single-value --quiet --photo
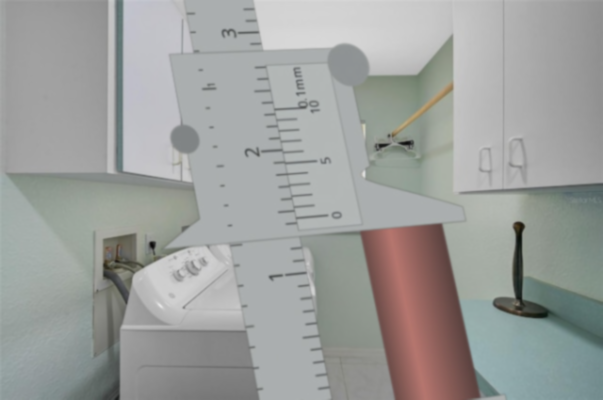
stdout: value=14.4 unit=mm
